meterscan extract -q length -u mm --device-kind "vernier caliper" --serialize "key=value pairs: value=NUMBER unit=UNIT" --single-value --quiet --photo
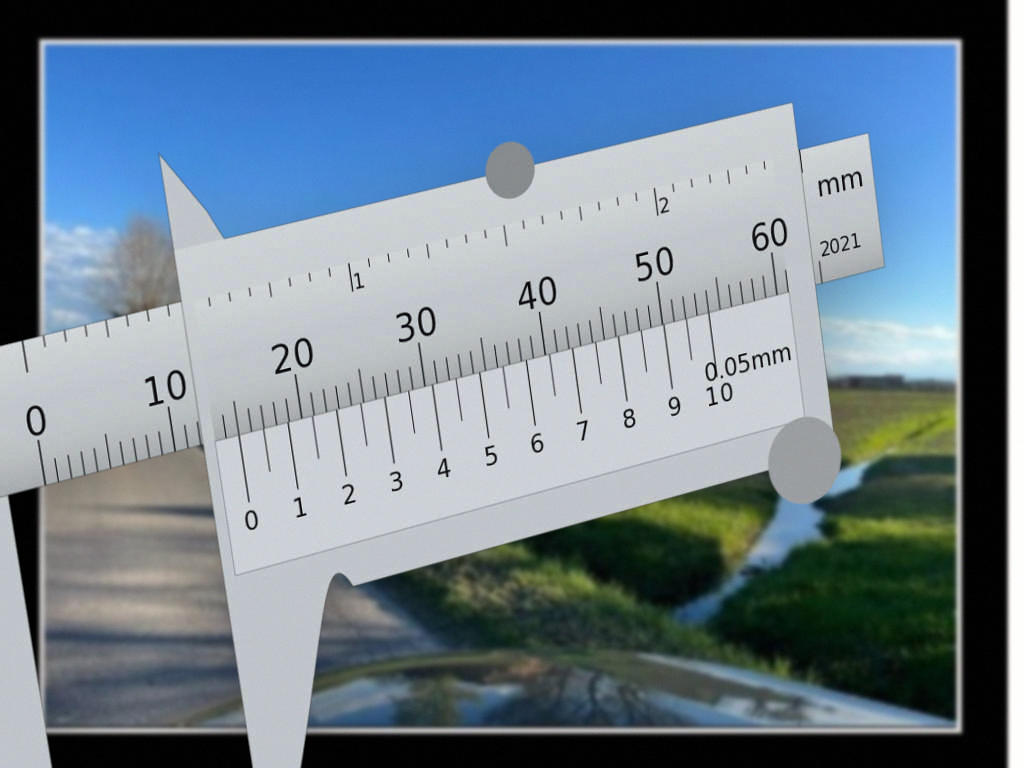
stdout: value=15.0 unit=mm
